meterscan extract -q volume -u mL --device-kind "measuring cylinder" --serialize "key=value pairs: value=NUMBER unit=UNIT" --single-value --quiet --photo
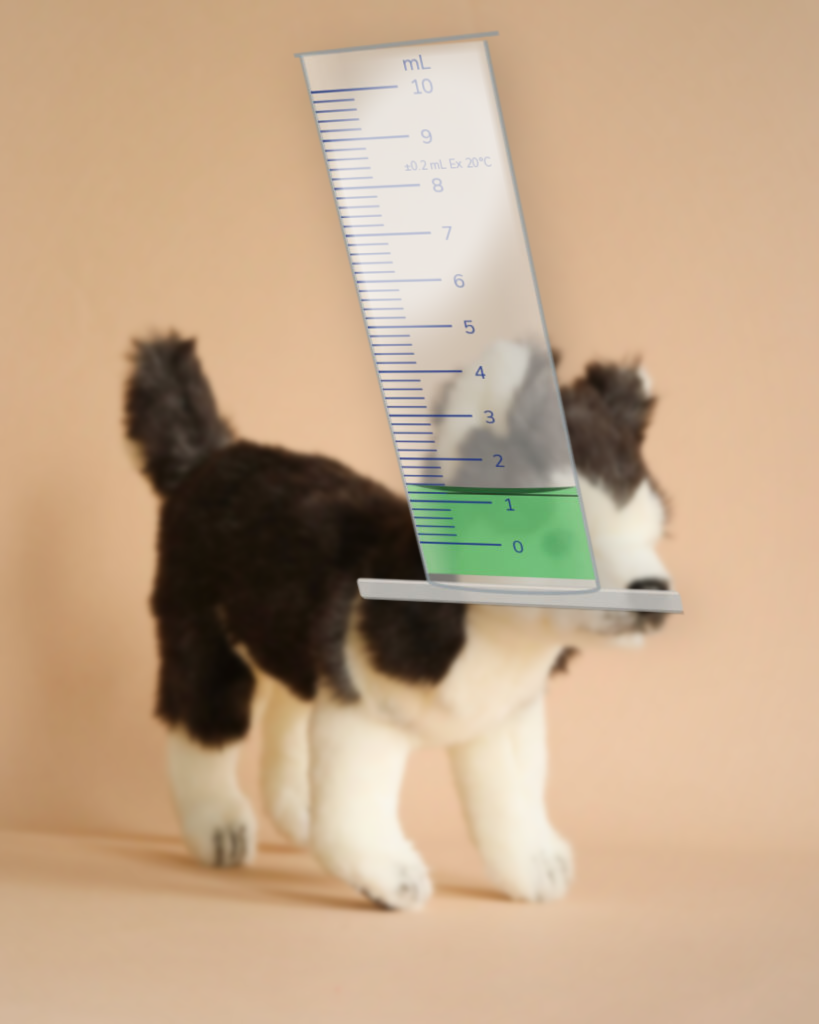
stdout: value=1.2 unit=mL
